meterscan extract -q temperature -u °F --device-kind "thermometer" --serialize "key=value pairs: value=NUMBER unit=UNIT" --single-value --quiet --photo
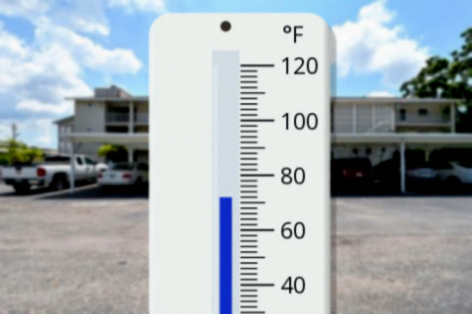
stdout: value=72 unit=°F
